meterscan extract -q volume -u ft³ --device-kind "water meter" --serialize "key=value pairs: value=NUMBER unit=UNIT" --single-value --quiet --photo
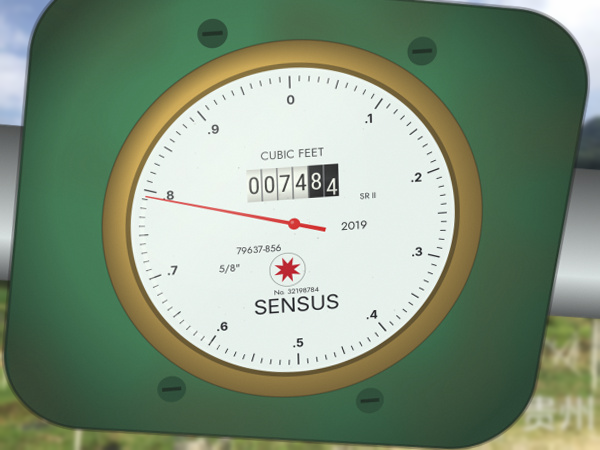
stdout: value=7483.79 unit=ft³
